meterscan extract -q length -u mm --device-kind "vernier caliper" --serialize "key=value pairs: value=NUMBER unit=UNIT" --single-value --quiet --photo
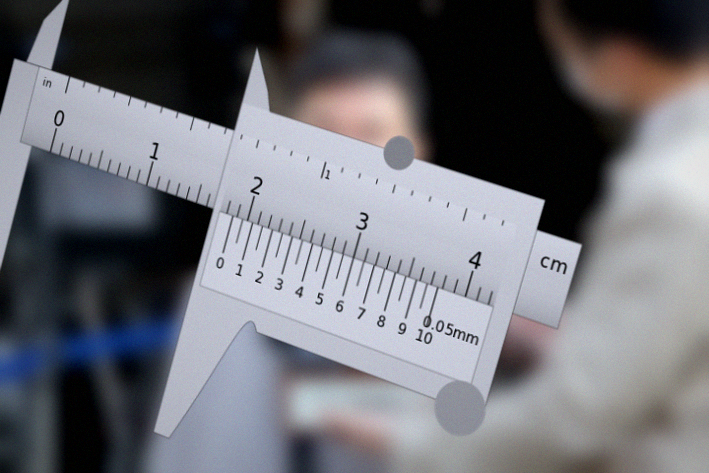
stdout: value=18.6 unit=mm
